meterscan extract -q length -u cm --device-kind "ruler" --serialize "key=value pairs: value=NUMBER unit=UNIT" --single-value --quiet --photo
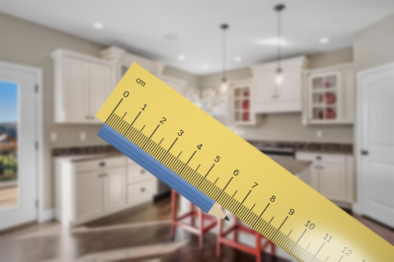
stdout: value=7 unit=cm
